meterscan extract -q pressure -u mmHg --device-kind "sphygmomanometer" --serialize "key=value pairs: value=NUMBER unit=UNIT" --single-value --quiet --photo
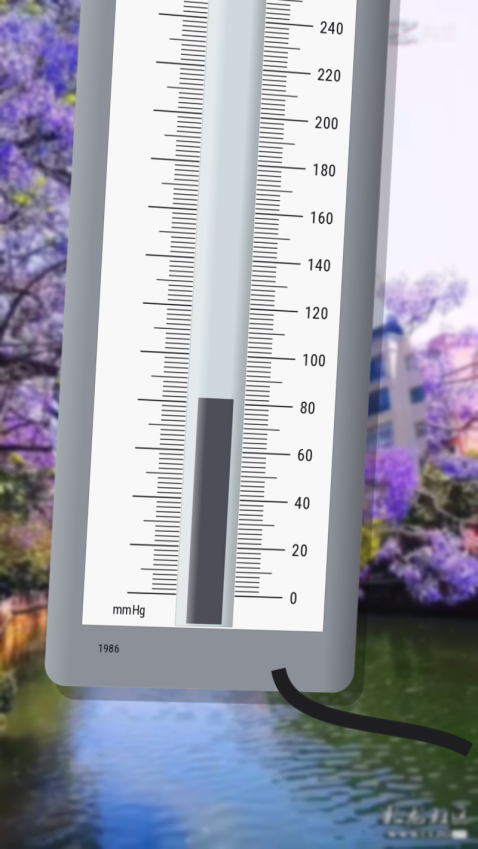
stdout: value=82 unit=mmHg
